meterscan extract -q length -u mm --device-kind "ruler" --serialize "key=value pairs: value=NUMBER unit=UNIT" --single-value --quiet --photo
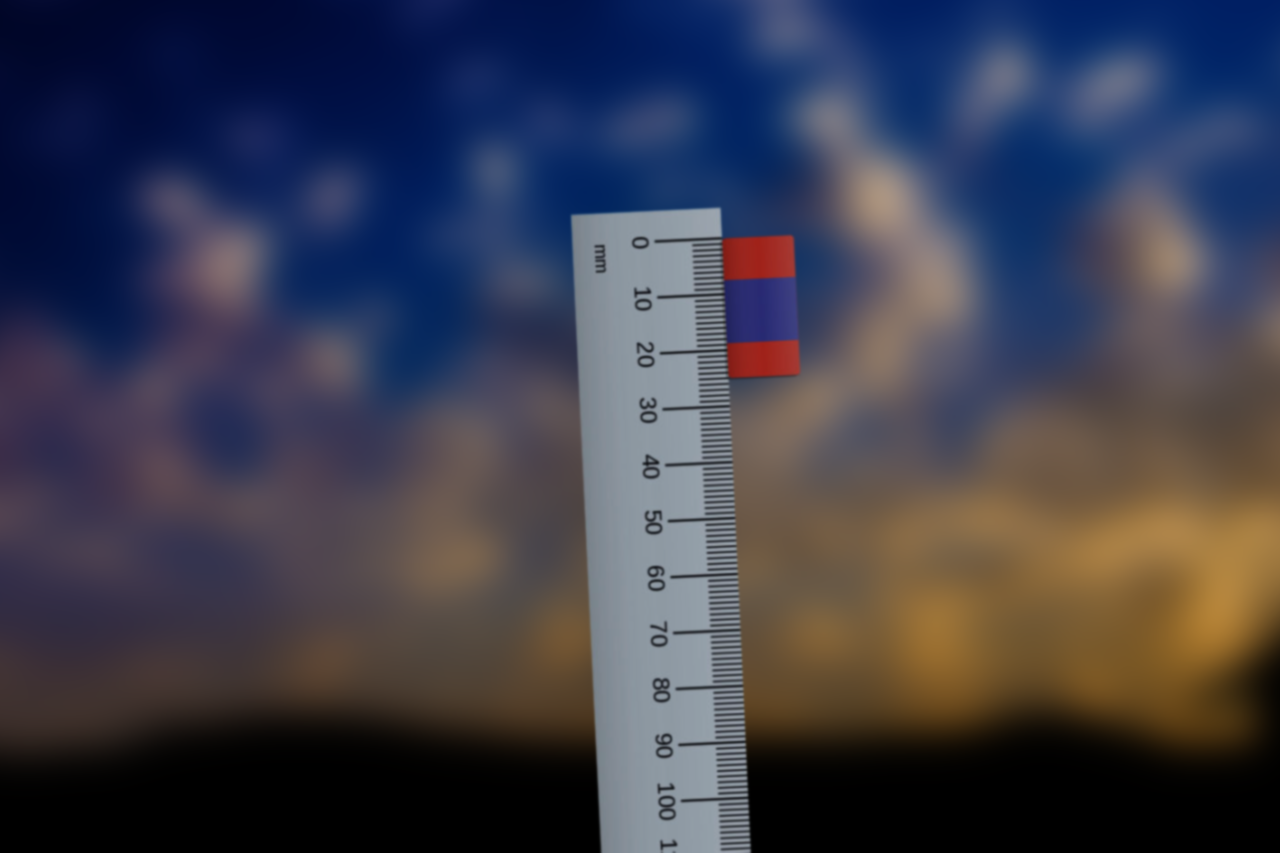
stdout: value=25 unit=mm
